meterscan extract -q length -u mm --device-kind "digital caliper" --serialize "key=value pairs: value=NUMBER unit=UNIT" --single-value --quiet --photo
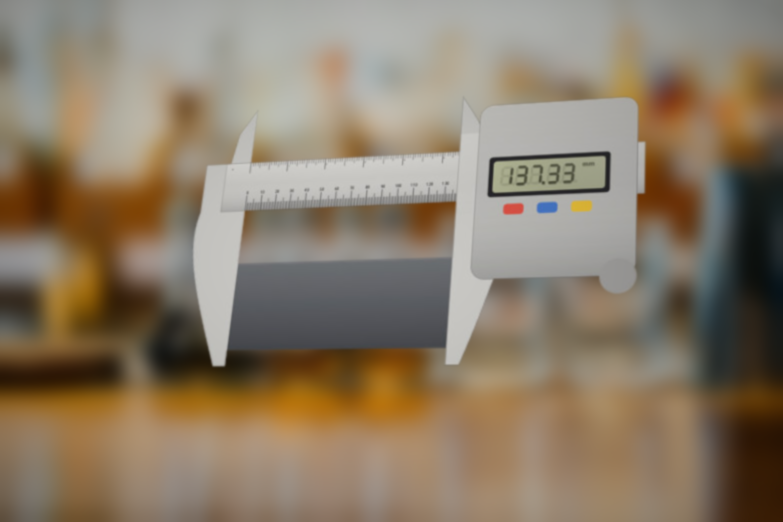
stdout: value=137.33 unit=mm
